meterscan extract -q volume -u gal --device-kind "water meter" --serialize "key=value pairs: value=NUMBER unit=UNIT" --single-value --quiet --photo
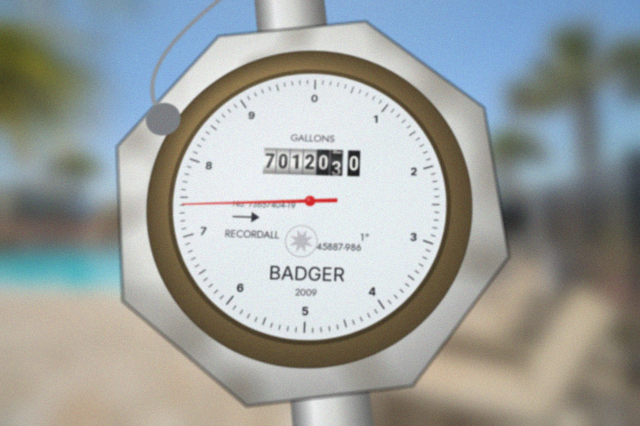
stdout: value=7012027.4 unit=gal
